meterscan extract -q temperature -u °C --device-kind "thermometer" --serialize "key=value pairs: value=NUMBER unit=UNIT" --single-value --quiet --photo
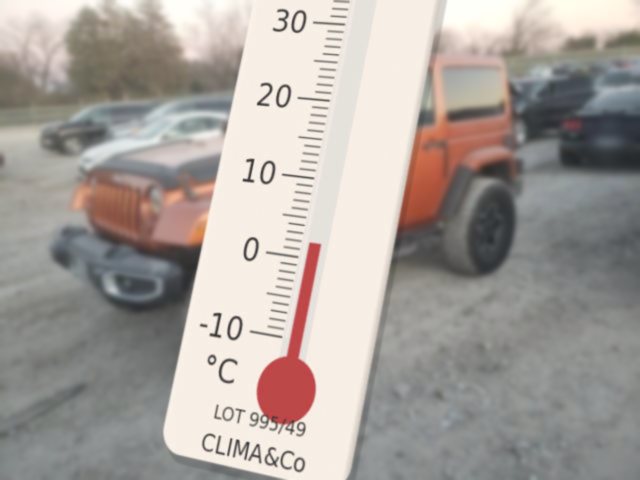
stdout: value=2 unit=°C
